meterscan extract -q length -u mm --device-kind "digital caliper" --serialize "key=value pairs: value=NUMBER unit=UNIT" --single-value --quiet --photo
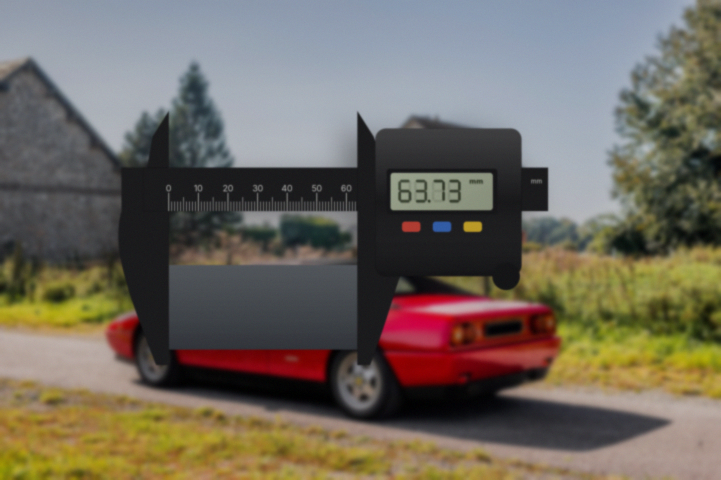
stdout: value=63.73 unit=mm
